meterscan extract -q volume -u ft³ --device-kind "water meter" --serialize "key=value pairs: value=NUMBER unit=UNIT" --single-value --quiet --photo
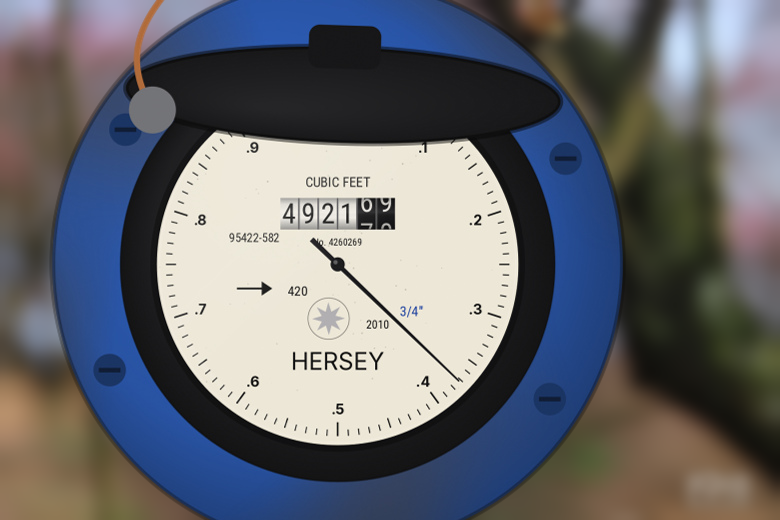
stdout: value=492169.37 unit=ft³
